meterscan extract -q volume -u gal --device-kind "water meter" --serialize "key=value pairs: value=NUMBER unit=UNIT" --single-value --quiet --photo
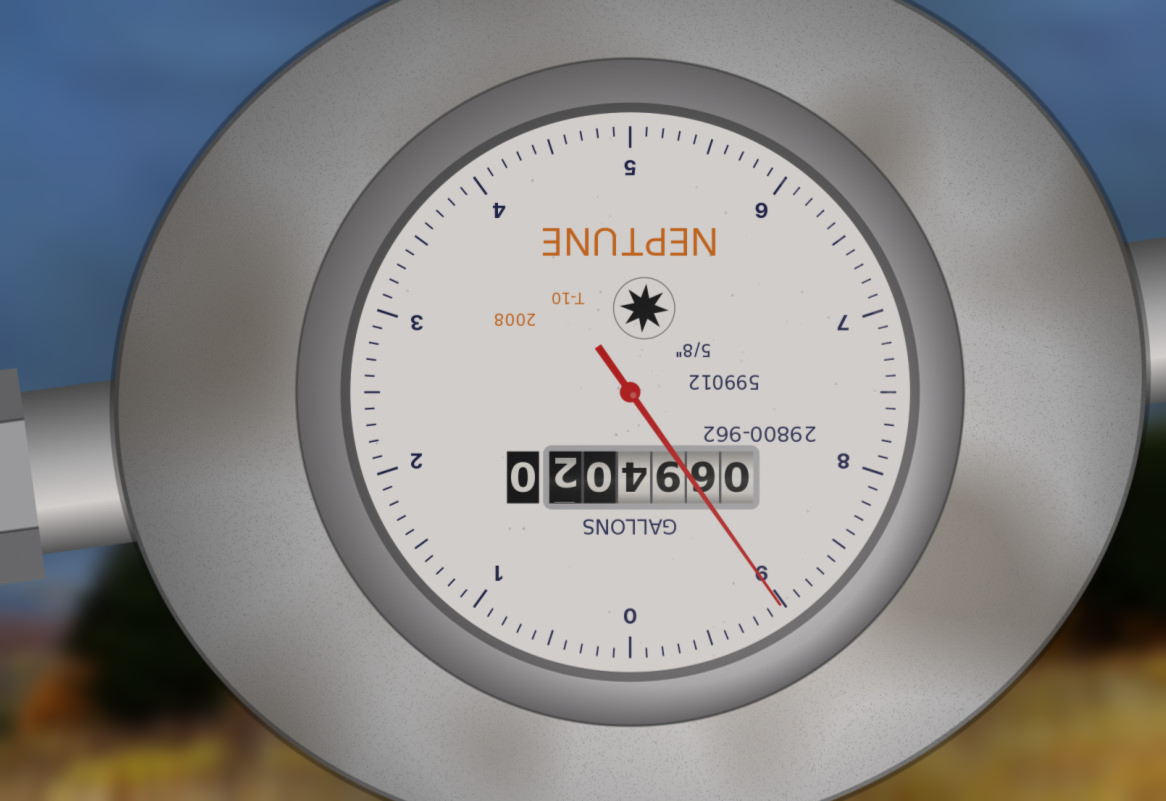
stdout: value=694019.0 unit=gal
